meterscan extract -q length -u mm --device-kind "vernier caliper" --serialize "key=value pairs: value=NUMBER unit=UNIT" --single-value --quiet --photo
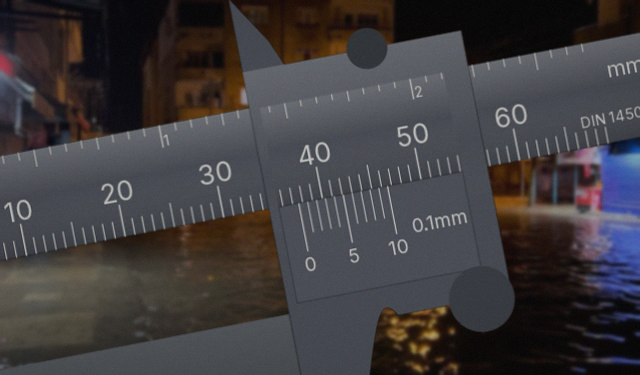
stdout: value=37.6 unit=mm
